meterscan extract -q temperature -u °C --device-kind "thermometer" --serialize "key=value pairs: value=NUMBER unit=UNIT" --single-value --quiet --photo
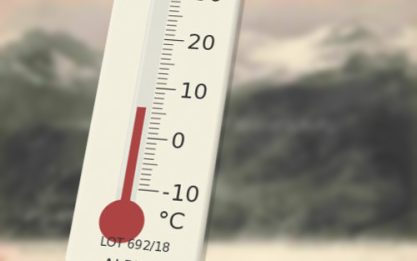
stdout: value=6 unit=°C
